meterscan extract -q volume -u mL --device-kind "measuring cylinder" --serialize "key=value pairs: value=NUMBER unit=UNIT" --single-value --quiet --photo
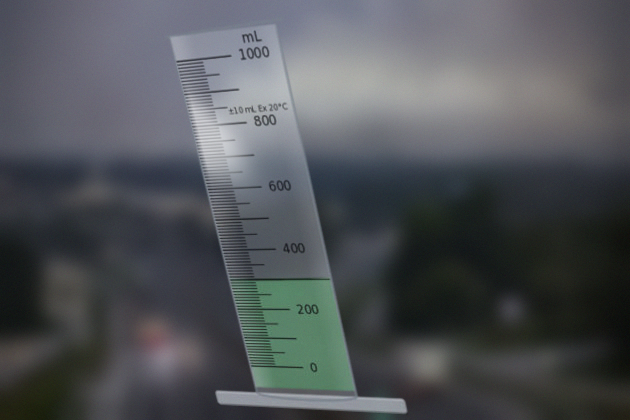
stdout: value=300 unit=mL
